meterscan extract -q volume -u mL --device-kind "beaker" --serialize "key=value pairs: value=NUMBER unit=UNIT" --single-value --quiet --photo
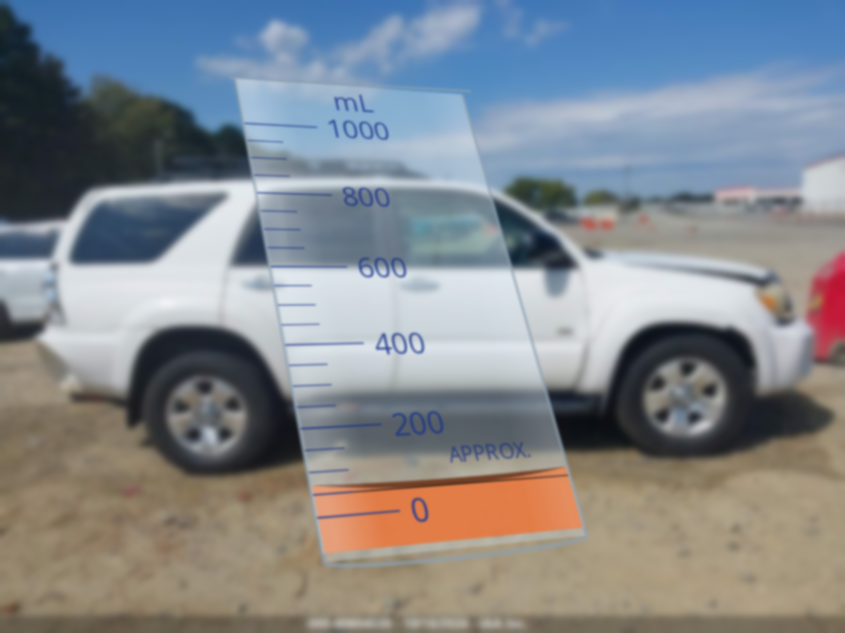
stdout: value=50 unit=mL
